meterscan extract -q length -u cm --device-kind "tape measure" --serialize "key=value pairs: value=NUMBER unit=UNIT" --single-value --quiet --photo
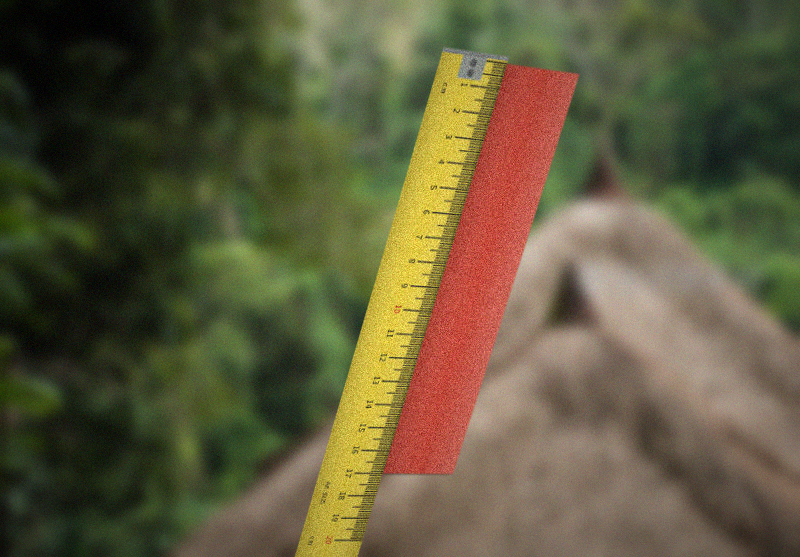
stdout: value=17 unit=cm
